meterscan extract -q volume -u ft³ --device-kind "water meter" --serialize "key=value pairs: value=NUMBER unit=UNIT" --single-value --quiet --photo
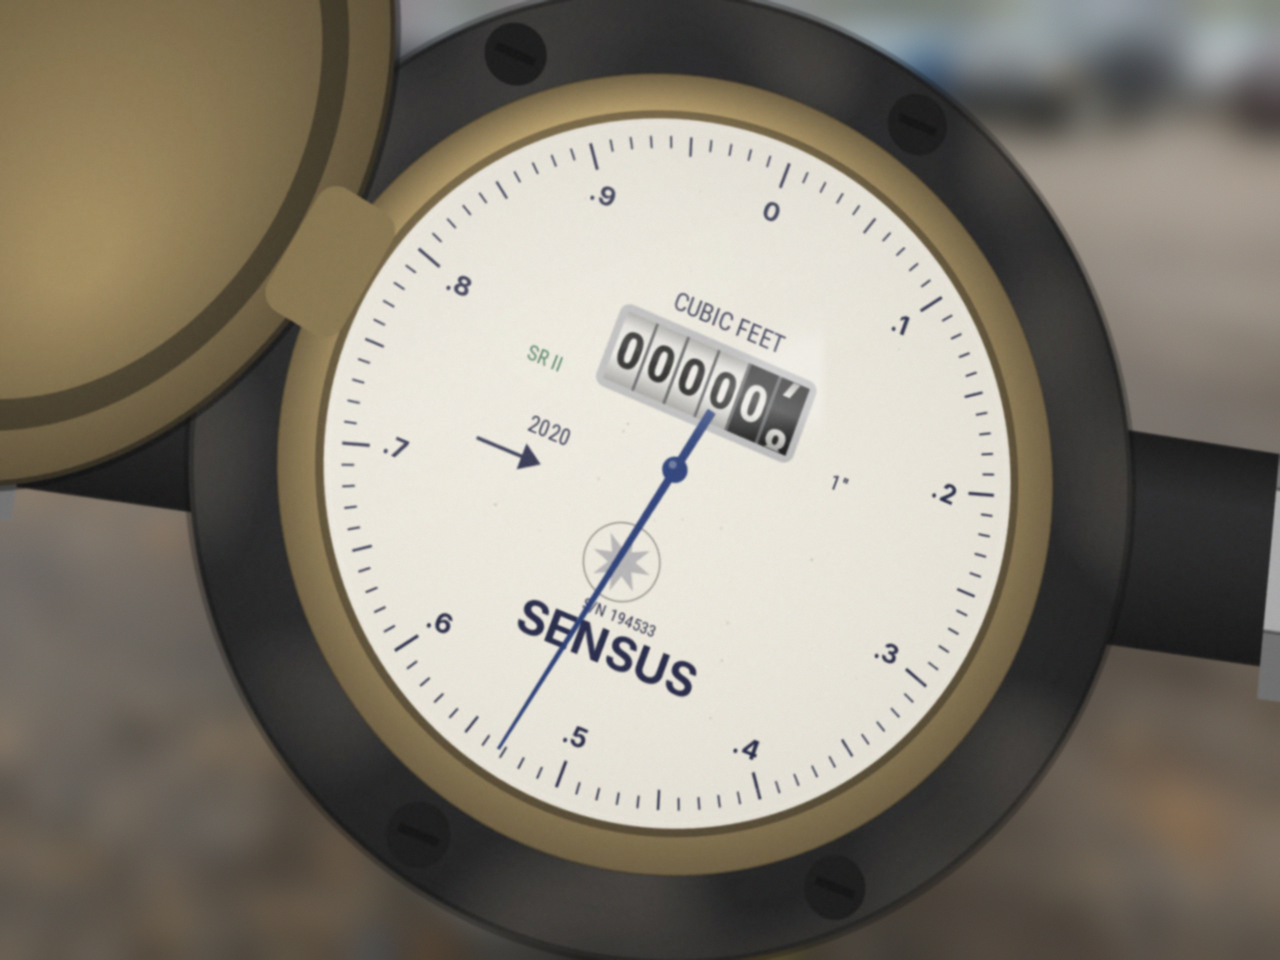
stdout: value=7.53 unit=ft³
